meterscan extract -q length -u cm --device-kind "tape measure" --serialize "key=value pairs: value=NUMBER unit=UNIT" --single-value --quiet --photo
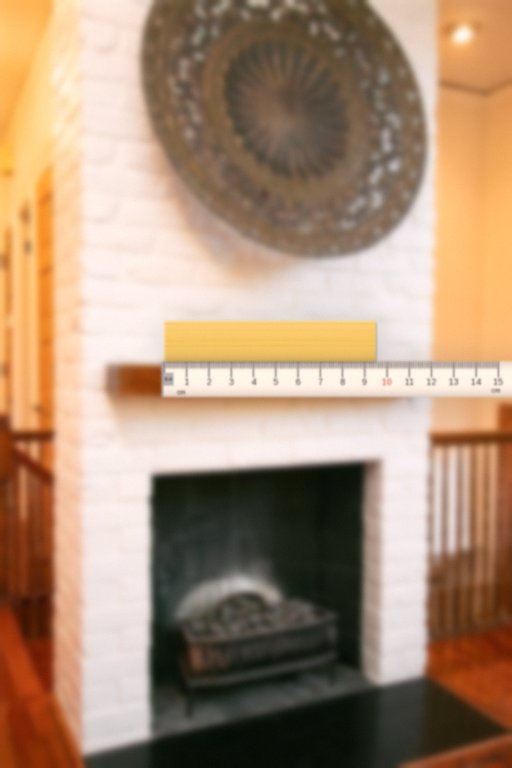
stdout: value=9.5 unit=cm
